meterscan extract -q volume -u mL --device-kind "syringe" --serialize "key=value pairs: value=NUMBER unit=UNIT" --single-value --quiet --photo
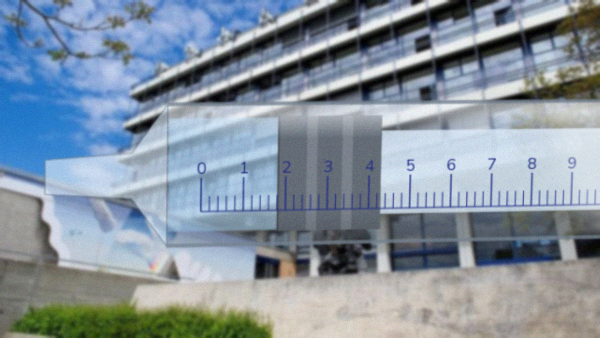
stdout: value=1.8 unit=mL
